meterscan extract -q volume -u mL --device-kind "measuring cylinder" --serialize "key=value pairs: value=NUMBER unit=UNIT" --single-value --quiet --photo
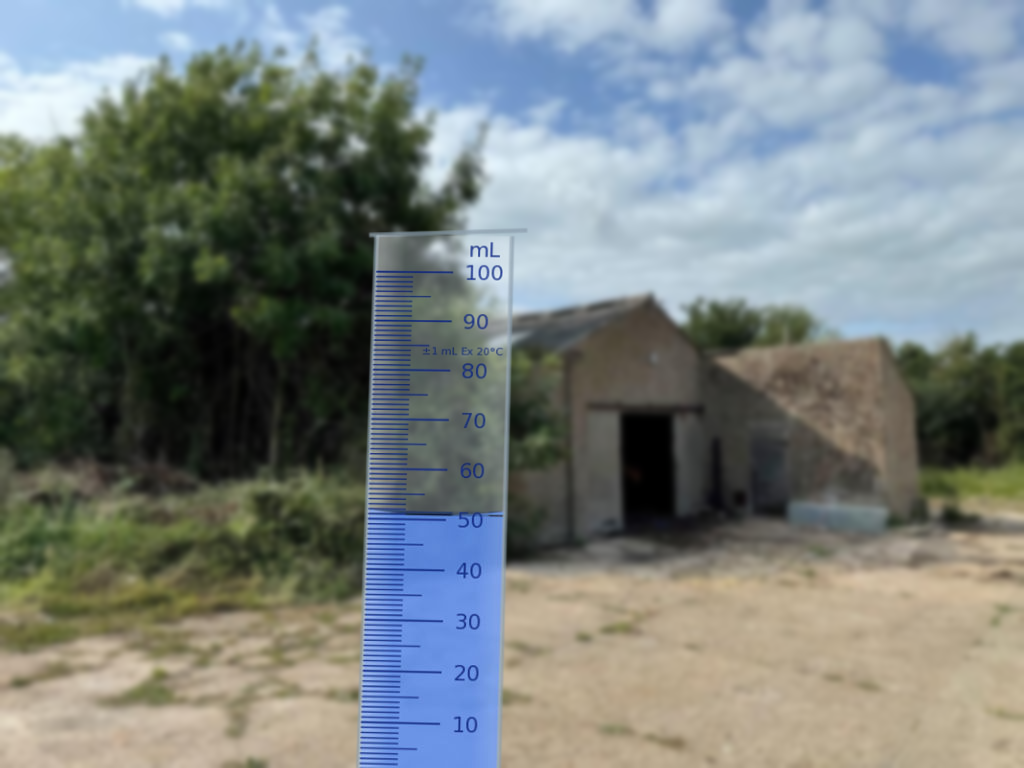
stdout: value=51 unit=mL
